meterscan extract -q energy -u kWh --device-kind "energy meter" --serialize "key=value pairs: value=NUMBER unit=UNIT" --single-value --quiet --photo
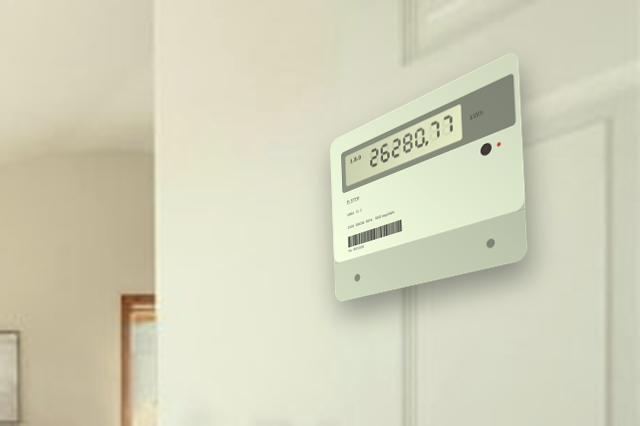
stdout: value=26280.77 unit=kWh
